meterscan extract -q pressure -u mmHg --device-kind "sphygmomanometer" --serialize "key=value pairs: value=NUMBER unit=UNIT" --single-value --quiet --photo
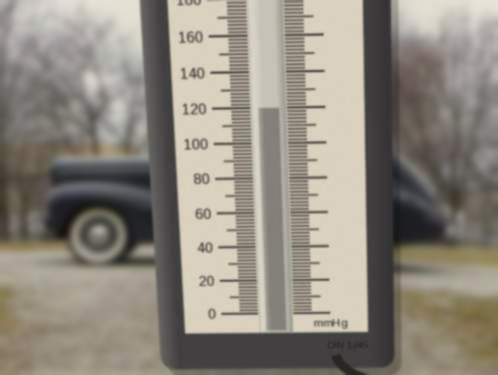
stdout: value=120 unit=mmHg
